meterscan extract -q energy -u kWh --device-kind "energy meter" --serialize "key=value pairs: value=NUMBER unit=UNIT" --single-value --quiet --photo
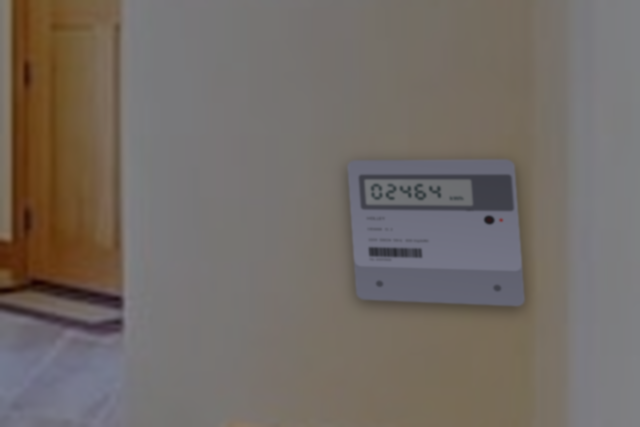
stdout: value=2464 unit=kWh
